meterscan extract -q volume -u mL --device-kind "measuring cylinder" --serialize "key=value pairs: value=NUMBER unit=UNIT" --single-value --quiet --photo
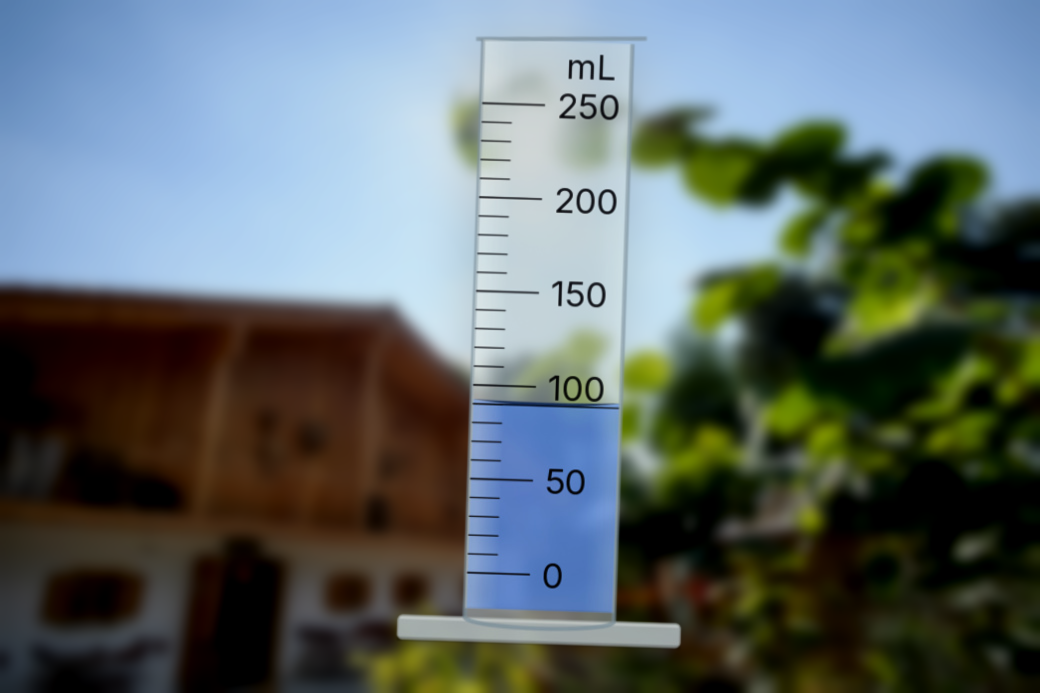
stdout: value=90 unit=mL
